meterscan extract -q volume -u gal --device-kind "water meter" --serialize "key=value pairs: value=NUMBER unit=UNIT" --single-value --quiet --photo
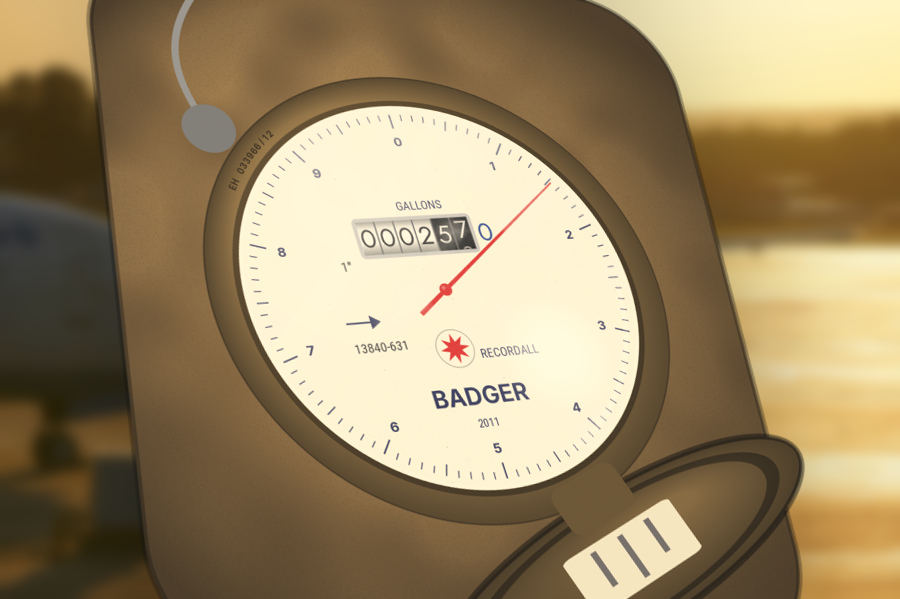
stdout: value=2571.5 unit=gal
